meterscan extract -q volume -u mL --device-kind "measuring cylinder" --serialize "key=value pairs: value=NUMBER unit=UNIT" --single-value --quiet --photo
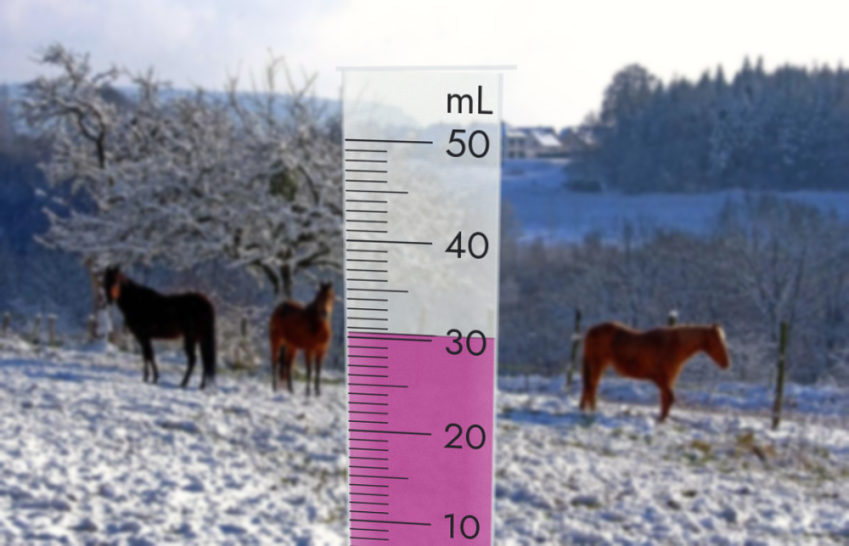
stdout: value=30.5 unit=mL
